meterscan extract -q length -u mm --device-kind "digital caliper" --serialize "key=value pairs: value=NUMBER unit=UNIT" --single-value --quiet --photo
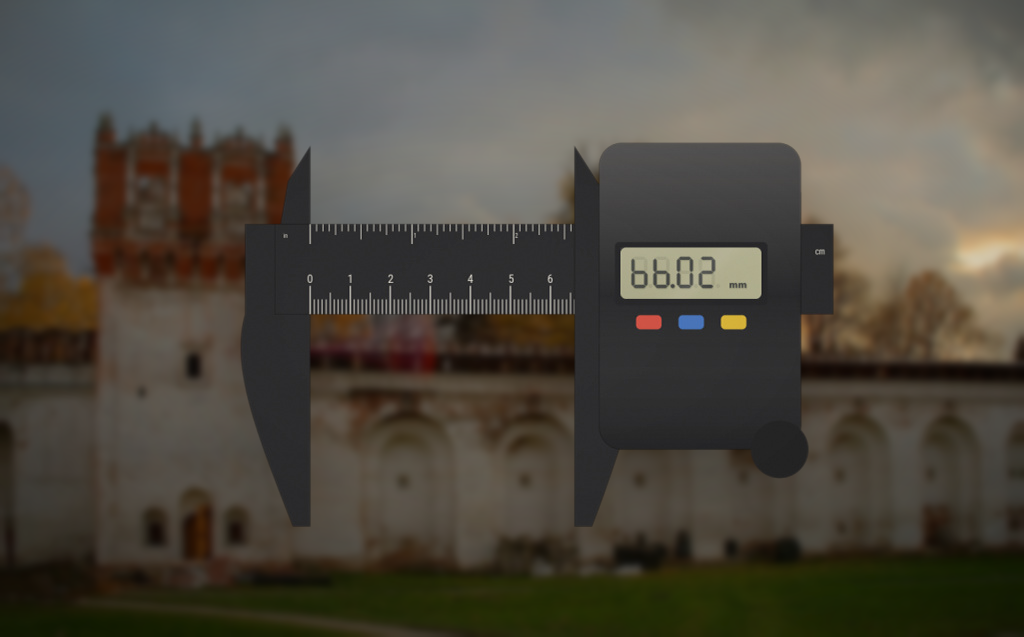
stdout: value=66.02 unit=mm
